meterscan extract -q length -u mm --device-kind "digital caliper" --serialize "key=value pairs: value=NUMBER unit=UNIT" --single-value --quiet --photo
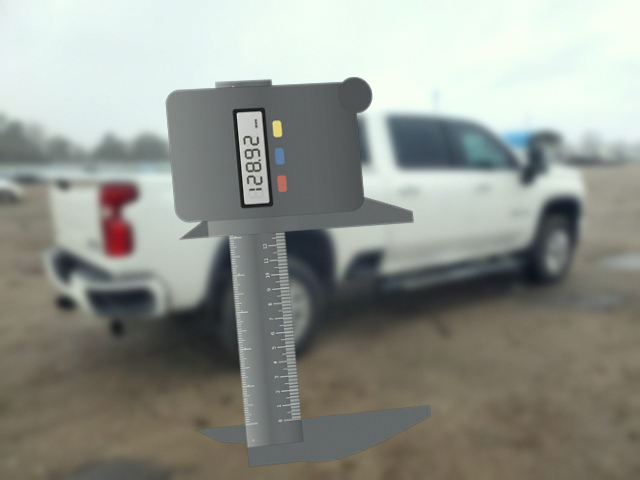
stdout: value=128.92 unit=mm
